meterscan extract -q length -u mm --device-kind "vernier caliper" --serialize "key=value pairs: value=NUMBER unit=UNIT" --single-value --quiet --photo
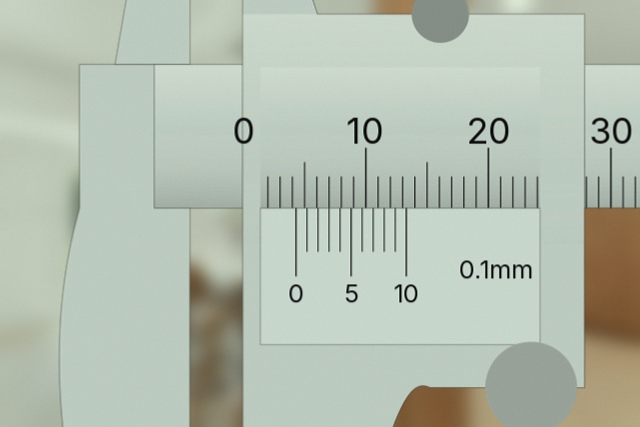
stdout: value=4.3 unit=mm
